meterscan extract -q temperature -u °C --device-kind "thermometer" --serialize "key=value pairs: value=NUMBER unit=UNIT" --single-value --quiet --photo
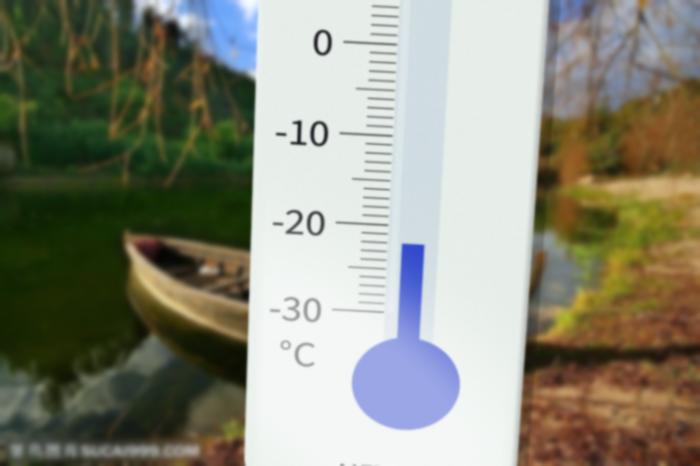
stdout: value=-22 unit=°C
